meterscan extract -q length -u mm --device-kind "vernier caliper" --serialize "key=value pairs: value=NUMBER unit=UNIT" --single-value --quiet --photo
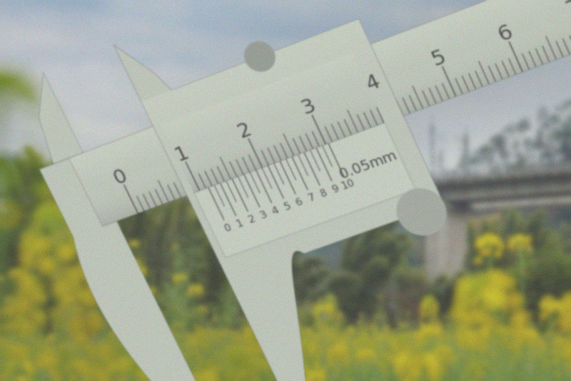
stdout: value=11.4 unit=mm
